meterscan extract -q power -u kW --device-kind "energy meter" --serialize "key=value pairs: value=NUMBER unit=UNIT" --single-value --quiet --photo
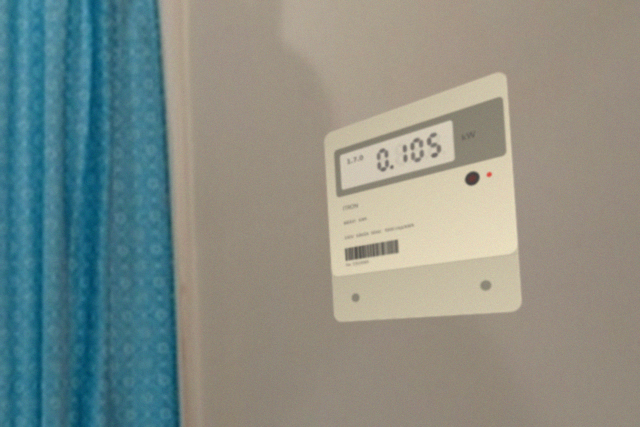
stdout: value=0.105 unit=kW
